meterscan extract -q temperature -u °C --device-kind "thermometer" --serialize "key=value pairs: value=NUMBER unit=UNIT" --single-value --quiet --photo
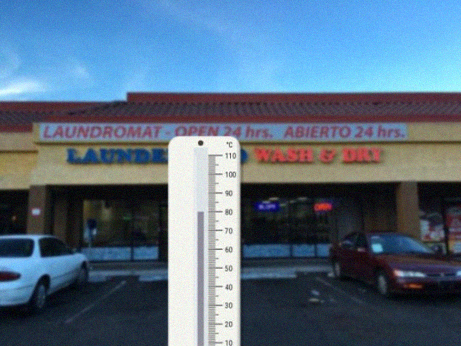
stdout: value=80 unit=°C
